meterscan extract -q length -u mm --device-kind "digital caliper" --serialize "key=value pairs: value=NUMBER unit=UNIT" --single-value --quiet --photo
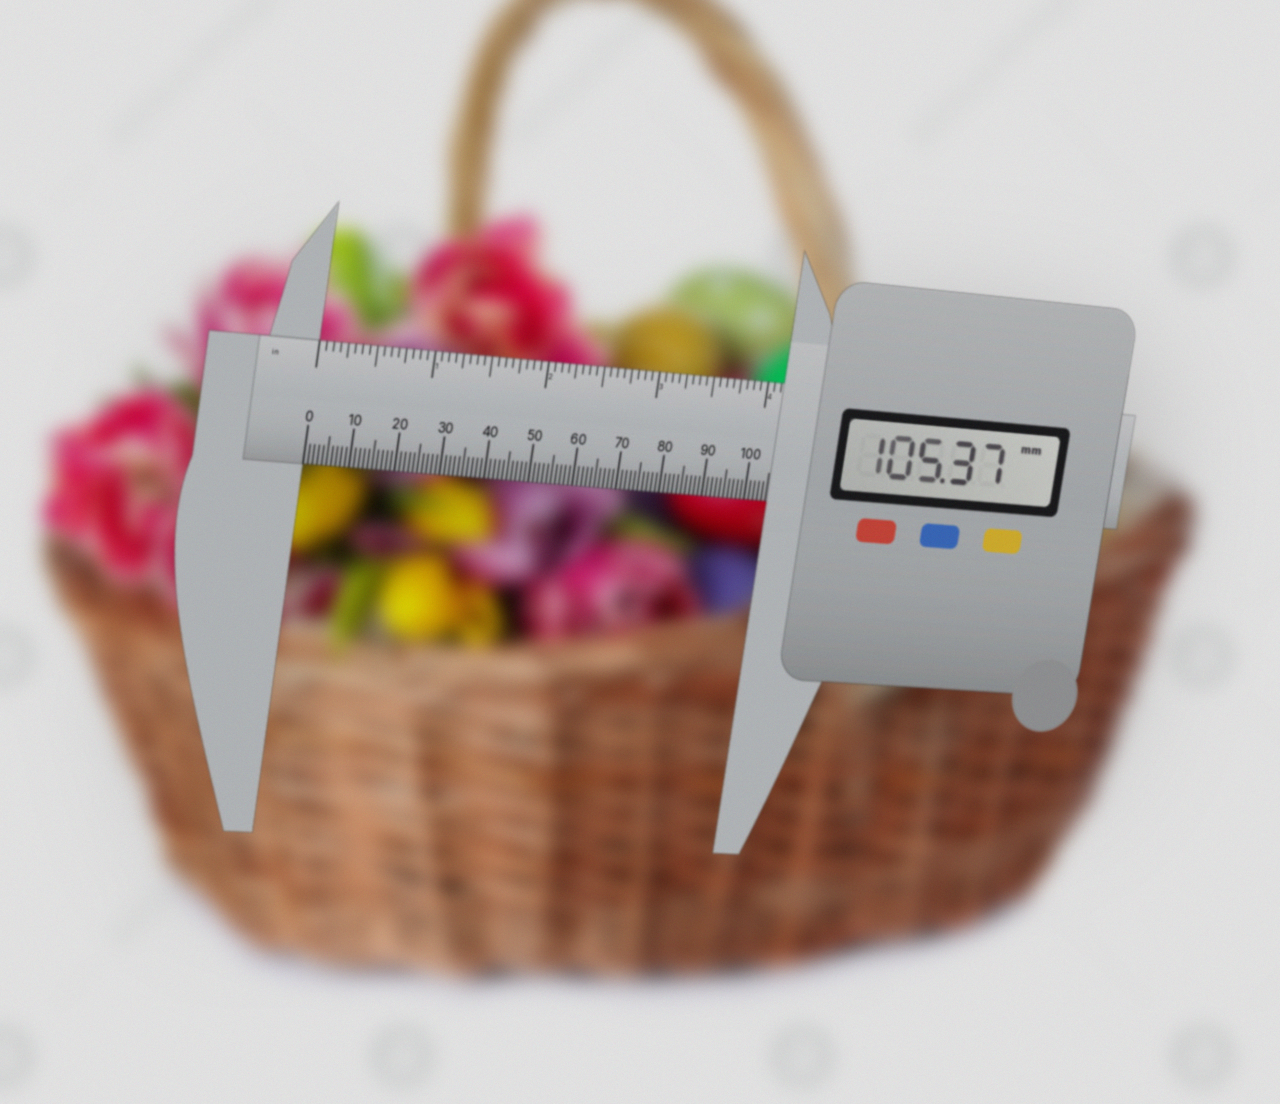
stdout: value=105.37 unit=mm
